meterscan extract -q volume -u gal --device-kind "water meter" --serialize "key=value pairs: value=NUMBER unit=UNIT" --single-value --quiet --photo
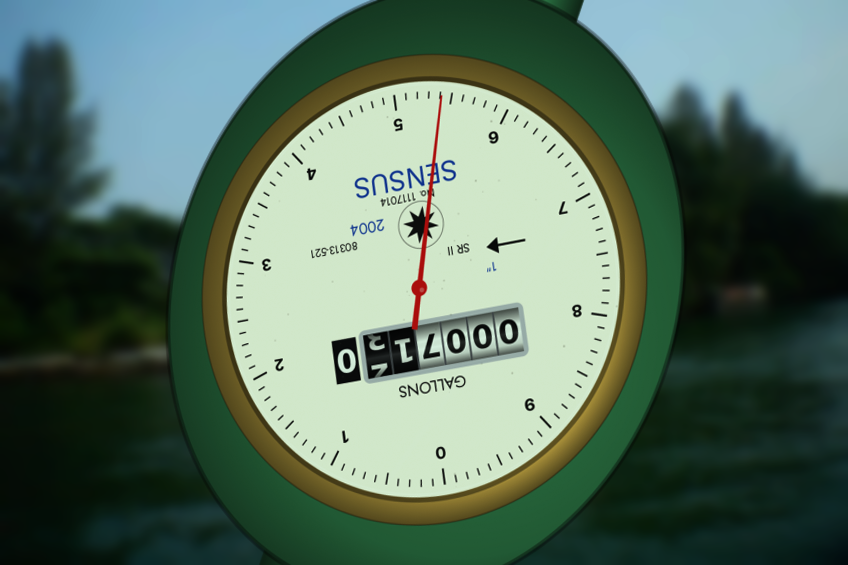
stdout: value=7125.4 unit=gal
